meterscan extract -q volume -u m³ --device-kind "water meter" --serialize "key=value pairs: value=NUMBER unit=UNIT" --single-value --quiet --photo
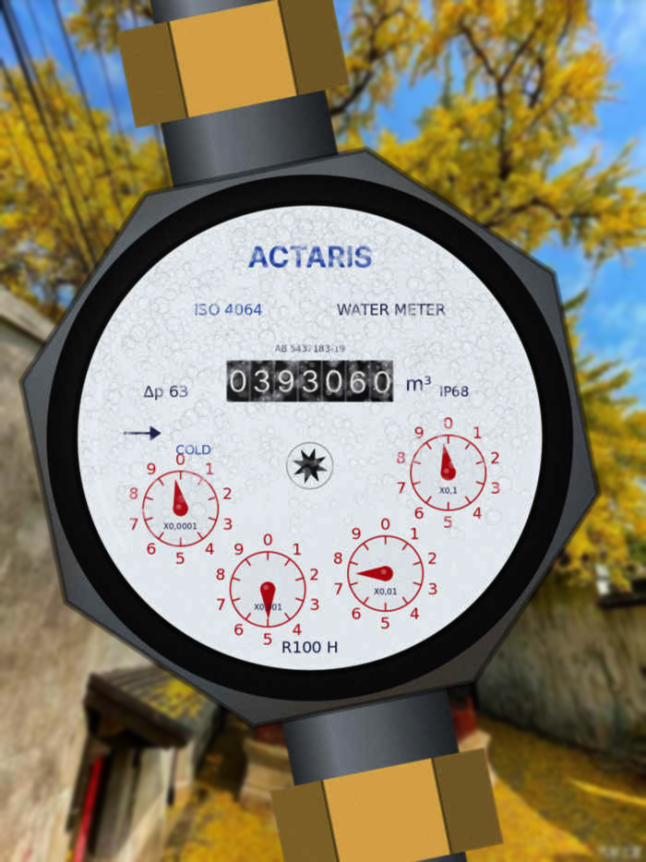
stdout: value=393059.9749 unit=m³
